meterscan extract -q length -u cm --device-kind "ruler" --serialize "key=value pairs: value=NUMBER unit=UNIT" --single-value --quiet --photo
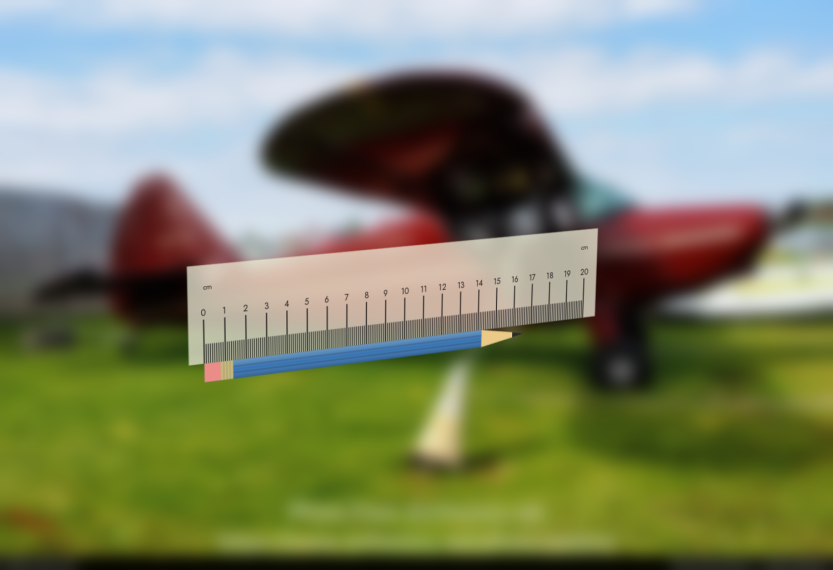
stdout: value=16.5 unit=cm
